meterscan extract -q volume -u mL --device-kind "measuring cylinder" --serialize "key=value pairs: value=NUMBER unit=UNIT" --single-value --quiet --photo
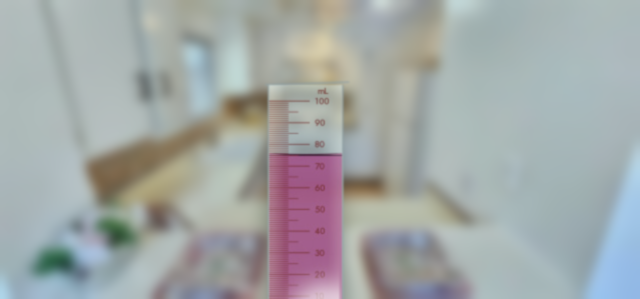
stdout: value=75 unit=mL
